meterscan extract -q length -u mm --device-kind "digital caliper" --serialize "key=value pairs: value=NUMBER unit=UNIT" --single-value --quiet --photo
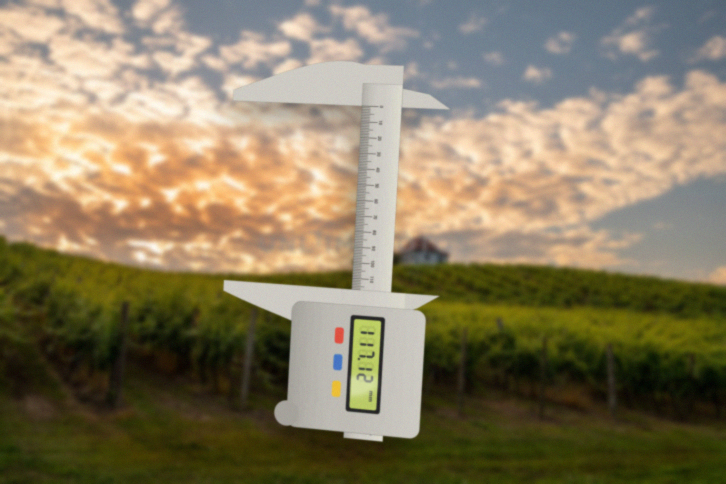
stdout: value=117.12 unit=mm
